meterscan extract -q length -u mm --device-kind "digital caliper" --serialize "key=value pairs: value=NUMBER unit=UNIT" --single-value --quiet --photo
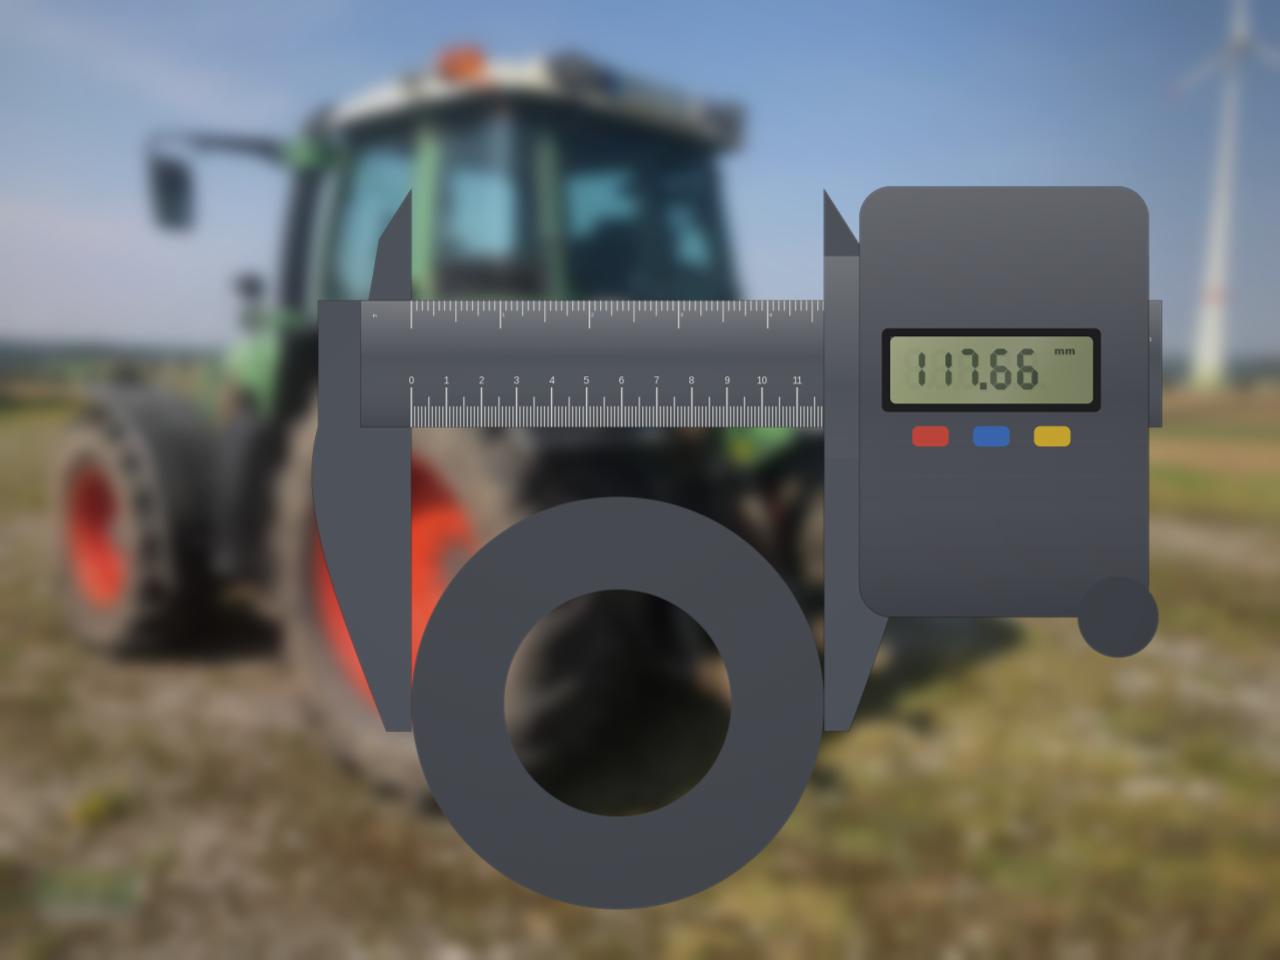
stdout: value=117.66 unit=mm
